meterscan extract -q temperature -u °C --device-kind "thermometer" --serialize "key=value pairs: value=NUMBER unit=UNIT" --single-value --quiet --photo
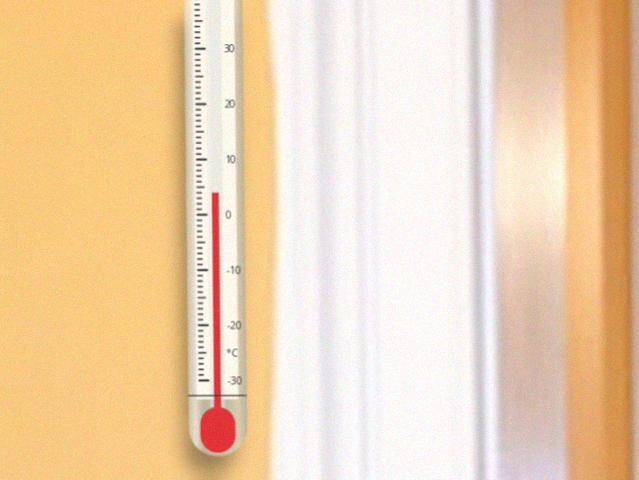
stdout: value=4 unit=°C
